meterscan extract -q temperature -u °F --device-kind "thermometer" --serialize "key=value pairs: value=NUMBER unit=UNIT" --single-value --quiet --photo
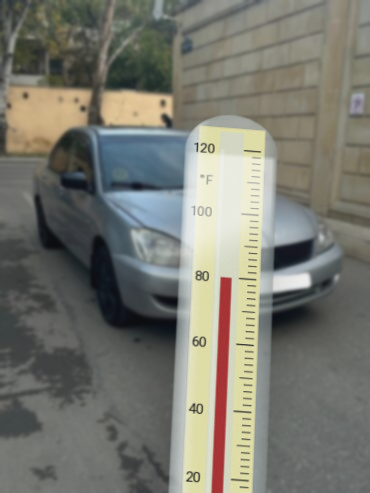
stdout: value=80 unit=°F
